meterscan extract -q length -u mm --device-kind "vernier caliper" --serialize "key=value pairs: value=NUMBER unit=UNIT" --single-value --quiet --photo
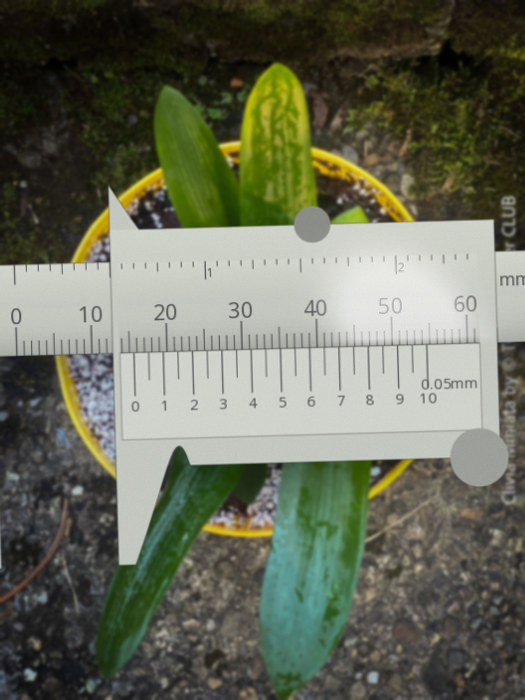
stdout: value=15.6 unit=mm
